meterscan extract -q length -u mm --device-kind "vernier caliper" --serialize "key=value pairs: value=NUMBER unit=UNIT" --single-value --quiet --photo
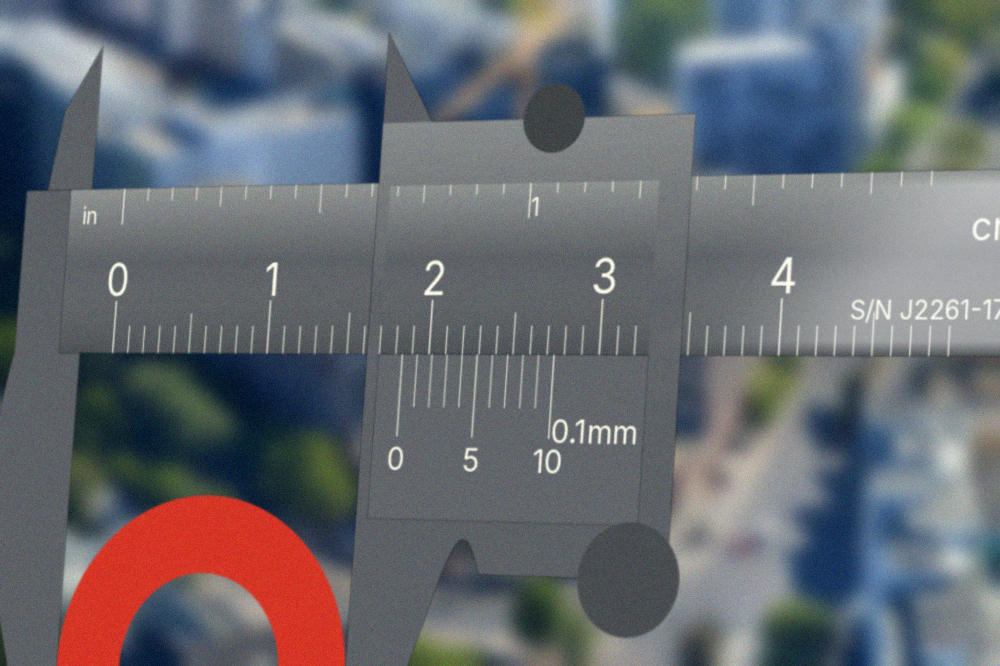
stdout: value=18.4 unit=mm
